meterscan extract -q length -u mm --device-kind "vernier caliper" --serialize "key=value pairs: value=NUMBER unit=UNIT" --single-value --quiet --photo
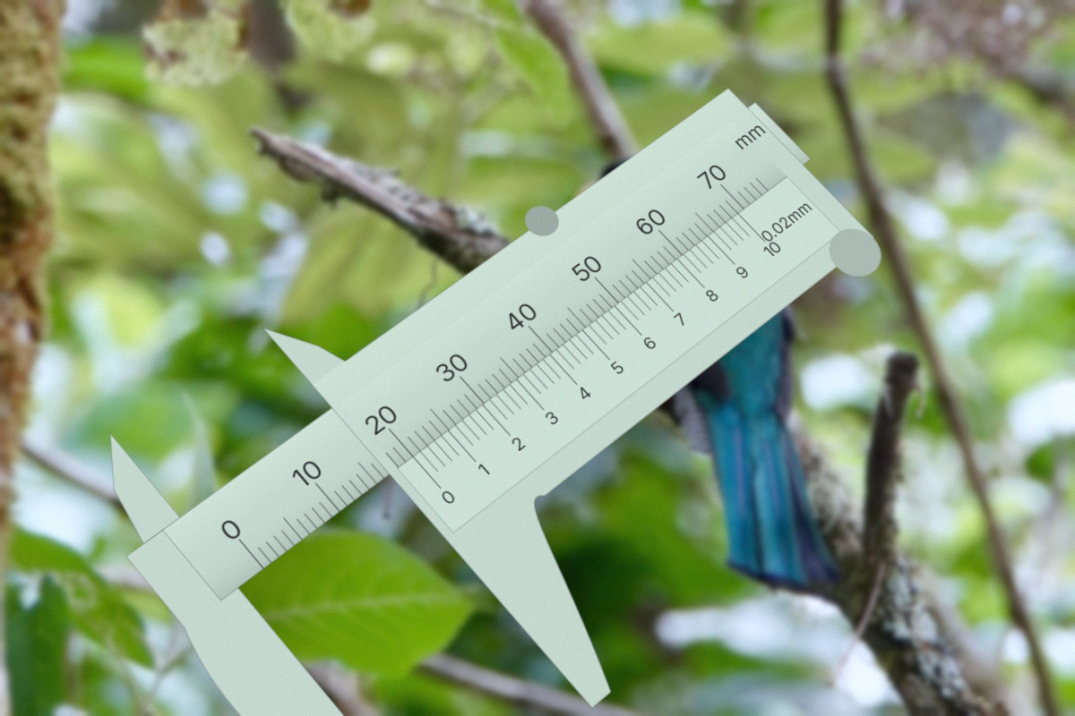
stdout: value=20.0 unit=mm
